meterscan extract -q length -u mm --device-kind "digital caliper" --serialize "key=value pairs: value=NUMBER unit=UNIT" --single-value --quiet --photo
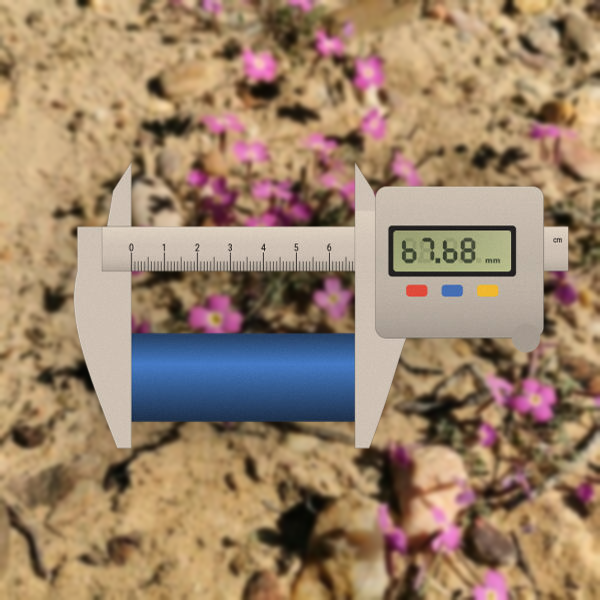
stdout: value=67.68 unit=mm
